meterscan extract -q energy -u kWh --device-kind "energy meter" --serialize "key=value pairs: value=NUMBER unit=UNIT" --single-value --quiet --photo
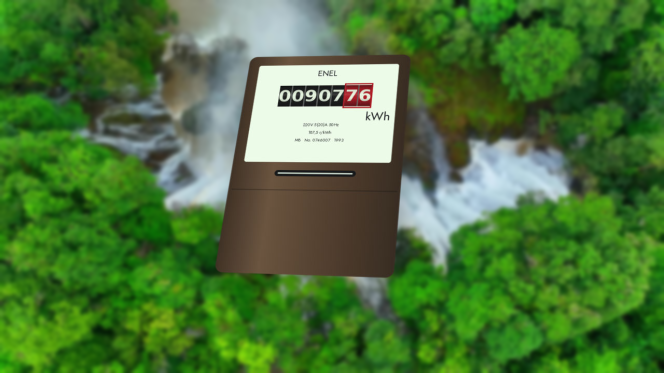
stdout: value=907.76 unit=kWh
